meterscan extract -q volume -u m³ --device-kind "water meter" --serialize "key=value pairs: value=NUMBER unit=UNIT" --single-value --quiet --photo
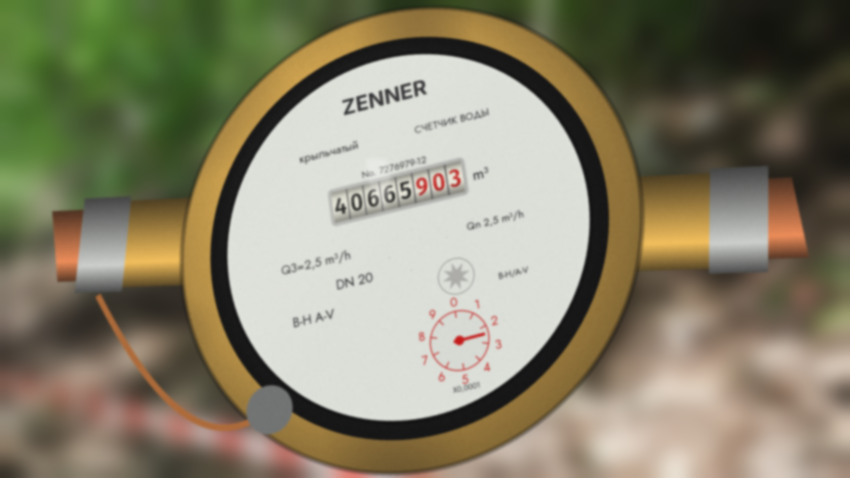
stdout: value=40665.9032 unit=m³
